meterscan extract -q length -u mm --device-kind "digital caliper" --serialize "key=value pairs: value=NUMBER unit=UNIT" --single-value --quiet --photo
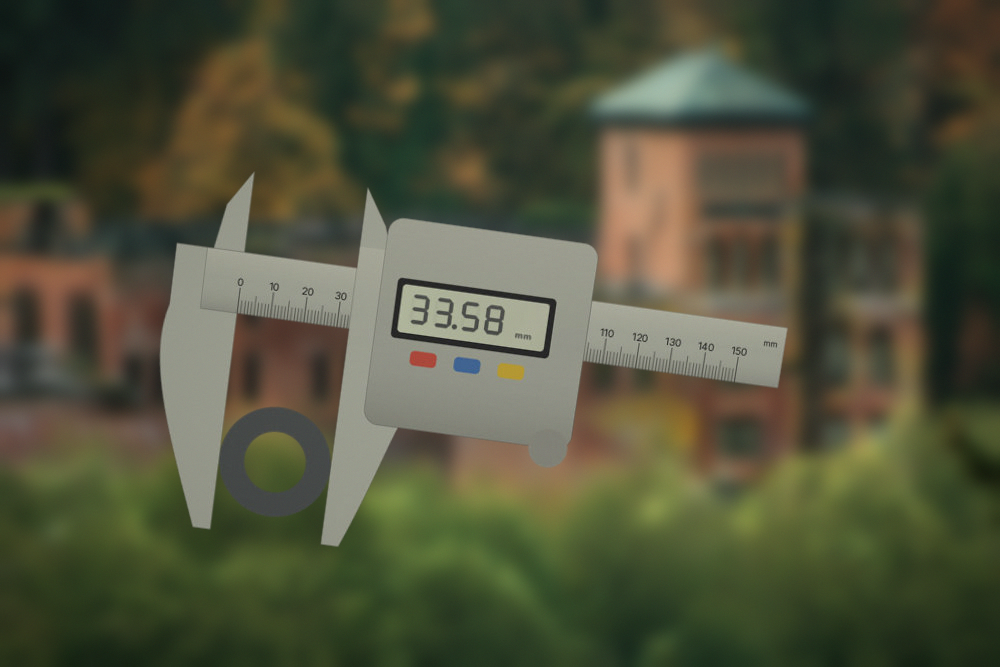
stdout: value=33.58 unit=mm
